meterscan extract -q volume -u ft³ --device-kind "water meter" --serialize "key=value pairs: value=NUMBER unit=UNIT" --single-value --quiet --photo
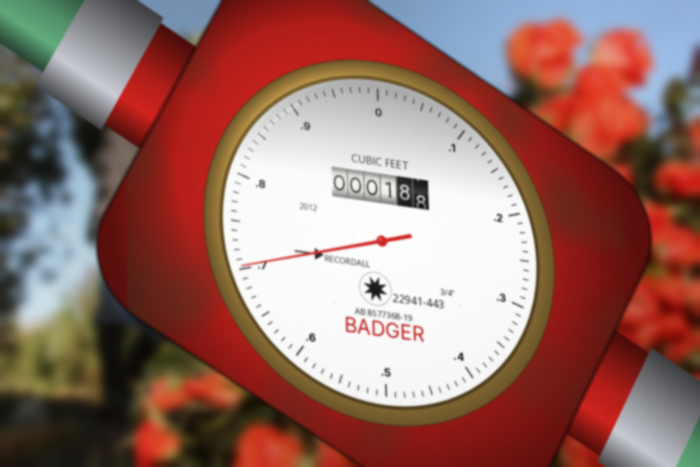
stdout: value=187.70 unit=ft³
